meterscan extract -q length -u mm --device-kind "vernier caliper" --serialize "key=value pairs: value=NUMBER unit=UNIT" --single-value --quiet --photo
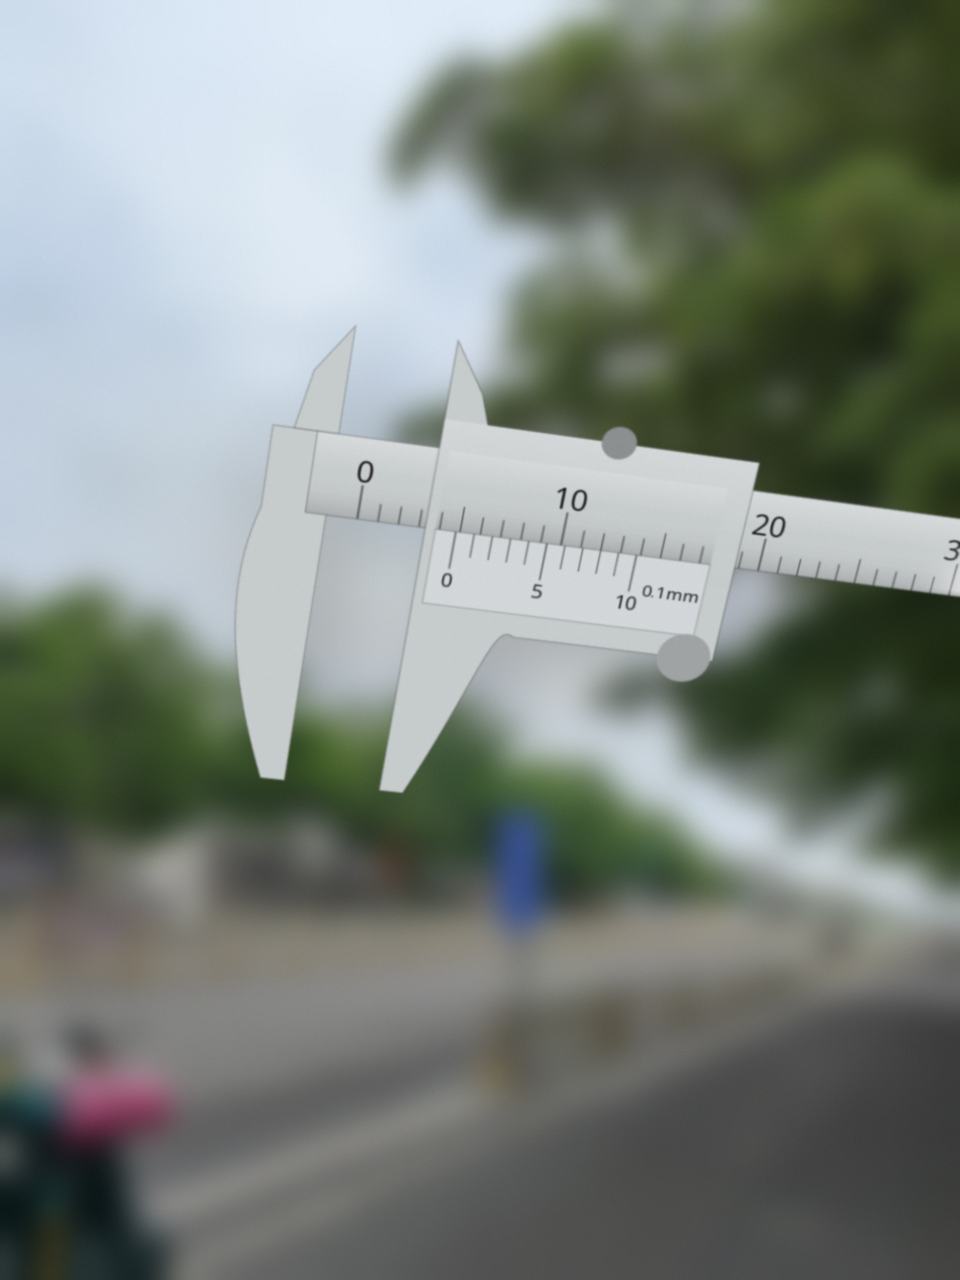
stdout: value=4.8 unit=mm
